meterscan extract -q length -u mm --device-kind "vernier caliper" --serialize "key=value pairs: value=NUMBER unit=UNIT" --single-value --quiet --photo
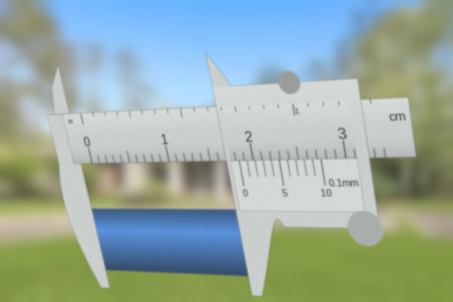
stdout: value=18.4 unit=mm
